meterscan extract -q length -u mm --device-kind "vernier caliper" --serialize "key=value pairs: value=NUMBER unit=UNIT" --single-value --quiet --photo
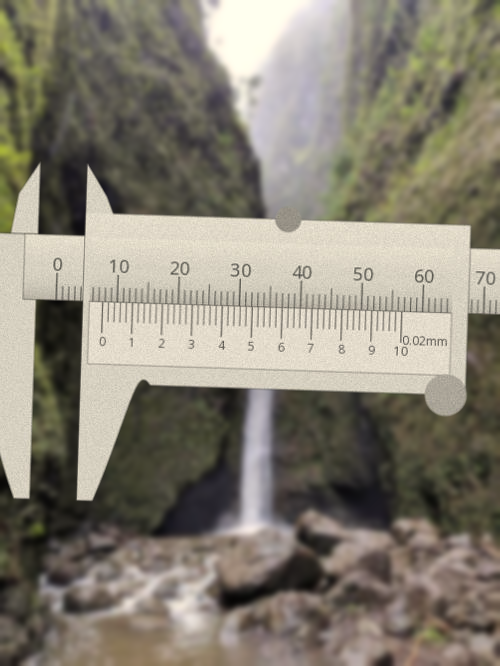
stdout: value=7.6 unit=mm
